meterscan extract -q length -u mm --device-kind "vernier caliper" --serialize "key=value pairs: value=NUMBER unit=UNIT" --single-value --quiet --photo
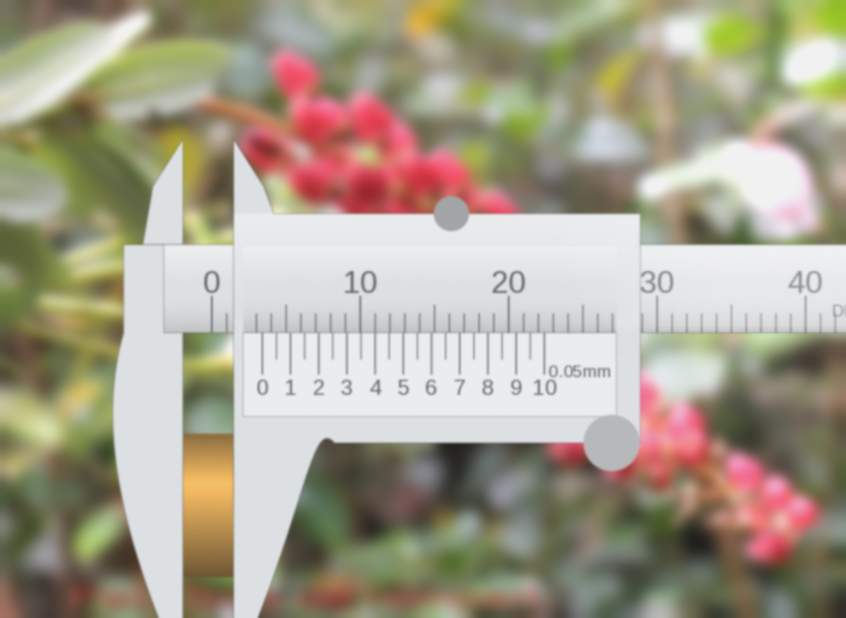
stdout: value=3.4 unit=mm
